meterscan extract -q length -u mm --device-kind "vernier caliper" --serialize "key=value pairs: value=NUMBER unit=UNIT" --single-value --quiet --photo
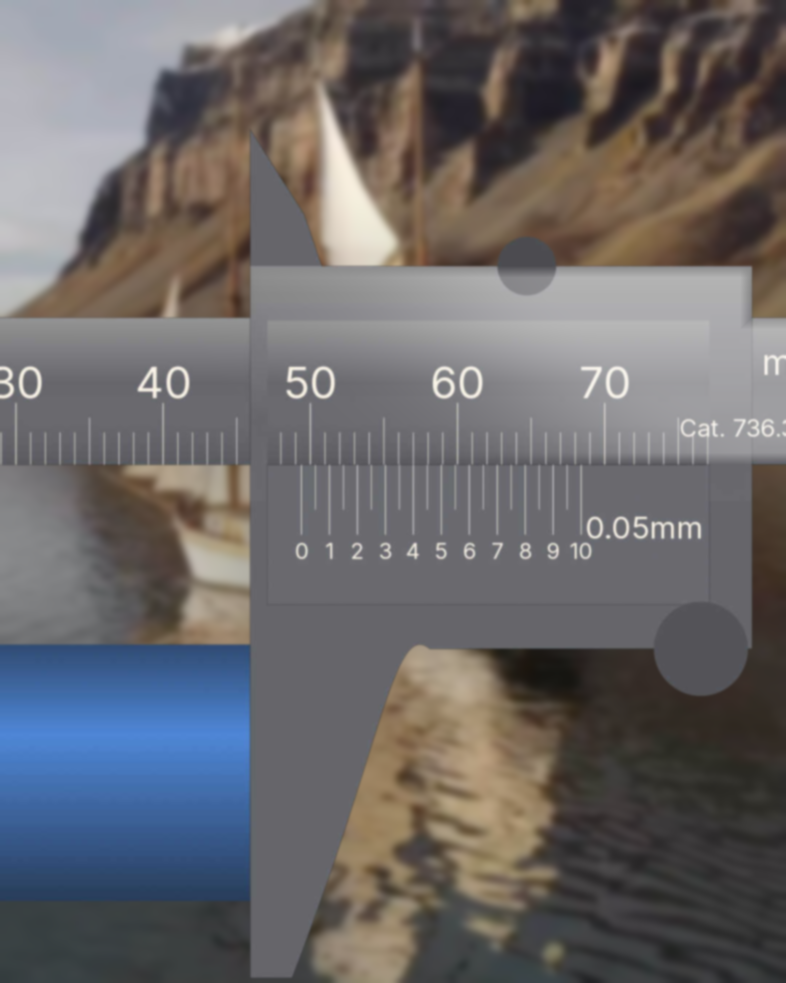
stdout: value=49.4 unit=mm
